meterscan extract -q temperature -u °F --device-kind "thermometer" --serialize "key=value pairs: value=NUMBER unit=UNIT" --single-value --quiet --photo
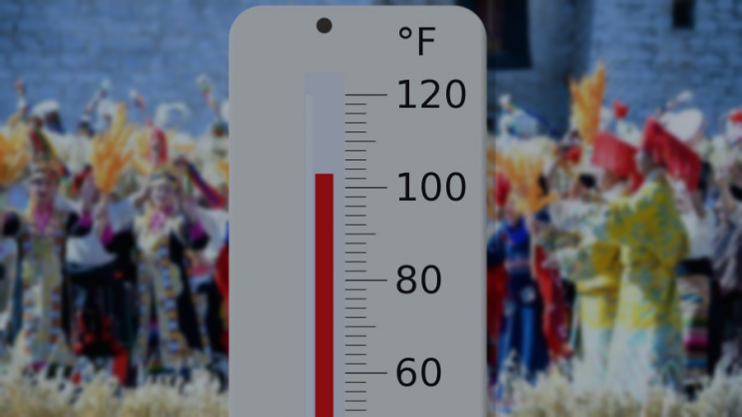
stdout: value=103 unit=°F
